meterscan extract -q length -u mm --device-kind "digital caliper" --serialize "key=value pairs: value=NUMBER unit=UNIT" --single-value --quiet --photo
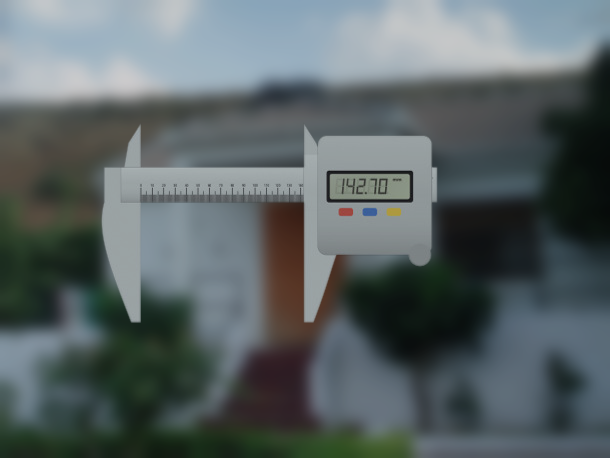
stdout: value=142.70 unit=mm
